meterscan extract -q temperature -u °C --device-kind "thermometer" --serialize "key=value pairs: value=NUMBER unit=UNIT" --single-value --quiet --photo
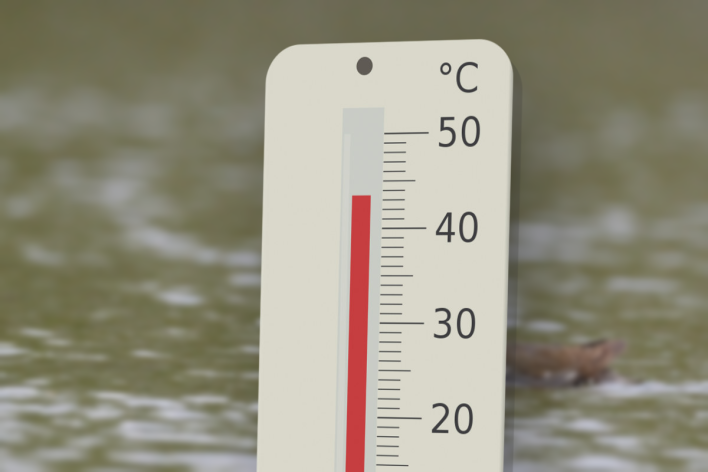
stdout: value=43.5 unit=°C
